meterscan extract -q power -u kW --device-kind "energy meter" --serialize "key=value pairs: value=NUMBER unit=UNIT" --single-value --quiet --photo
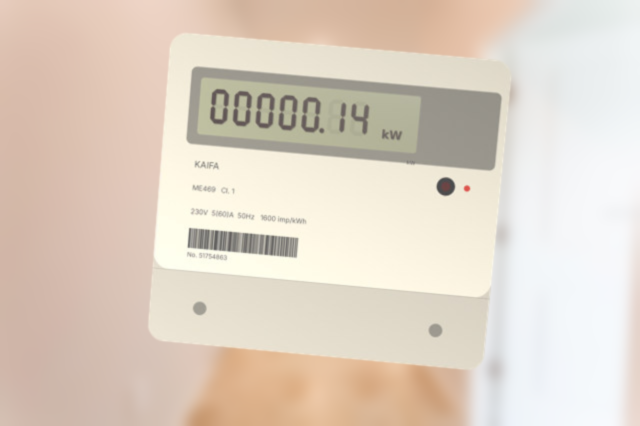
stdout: value=0.14 unit=kW
